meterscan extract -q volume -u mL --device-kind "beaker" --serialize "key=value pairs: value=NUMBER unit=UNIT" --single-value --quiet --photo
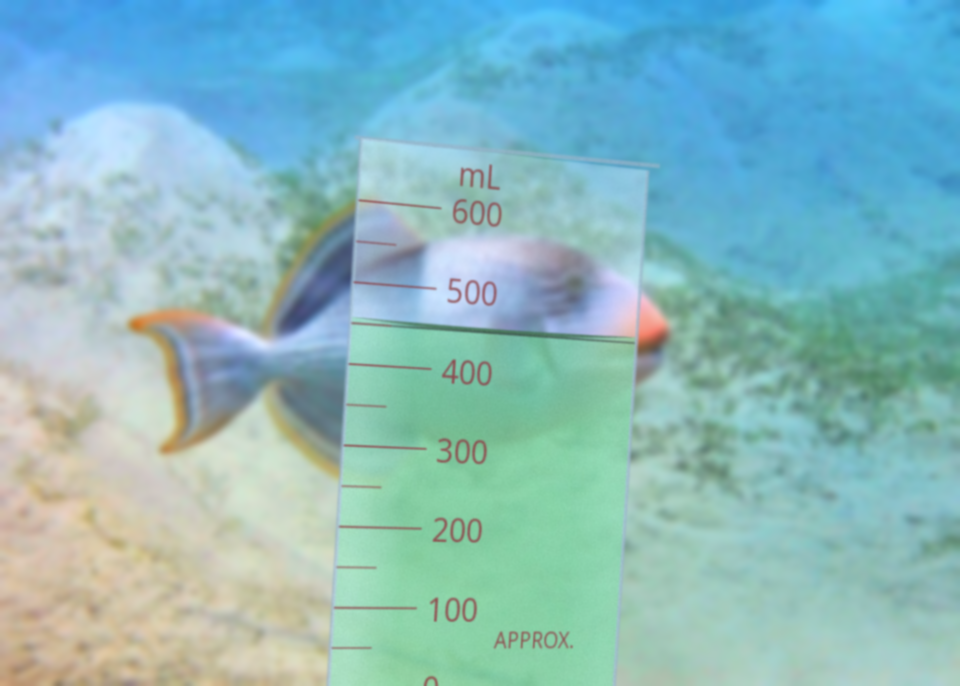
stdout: value=450 unit=mL
